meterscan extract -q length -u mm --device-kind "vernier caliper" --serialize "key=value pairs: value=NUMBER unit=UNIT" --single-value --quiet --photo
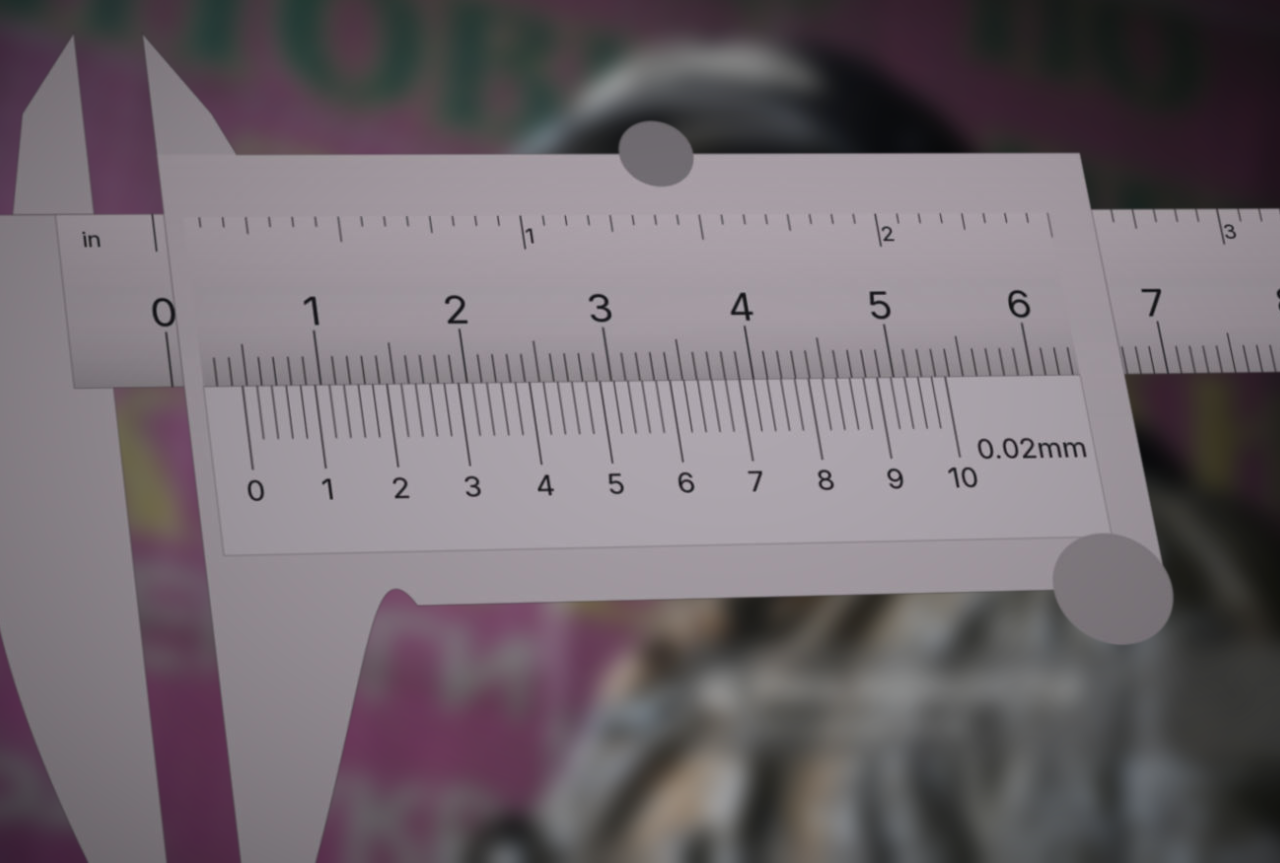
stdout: value=4.7 unit=mm
